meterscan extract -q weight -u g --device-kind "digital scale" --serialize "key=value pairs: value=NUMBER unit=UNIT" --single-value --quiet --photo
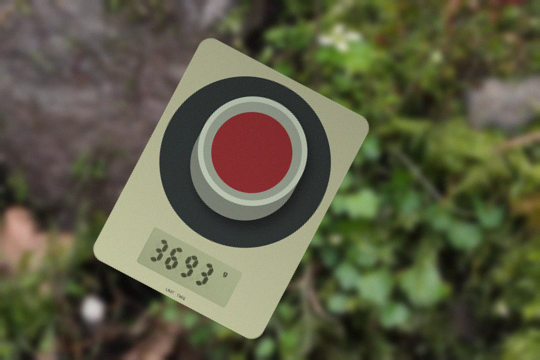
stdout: value=3693 unit=g
